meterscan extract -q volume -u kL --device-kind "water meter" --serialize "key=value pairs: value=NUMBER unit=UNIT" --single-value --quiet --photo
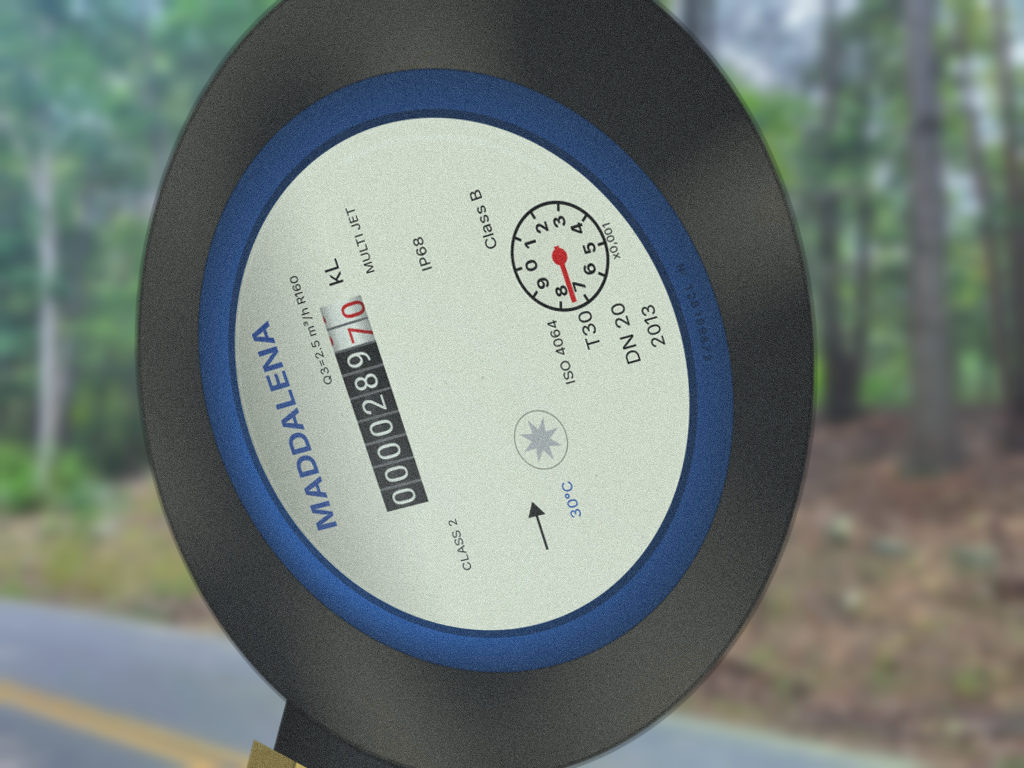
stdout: value=289.697 unit=kL
